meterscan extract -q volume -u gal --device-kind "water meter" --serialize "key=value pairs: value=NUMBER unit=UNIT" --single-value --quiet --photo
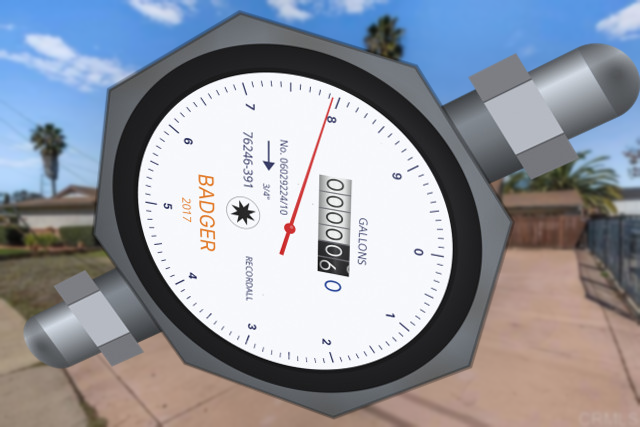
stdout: value=57.9 unit=gal
